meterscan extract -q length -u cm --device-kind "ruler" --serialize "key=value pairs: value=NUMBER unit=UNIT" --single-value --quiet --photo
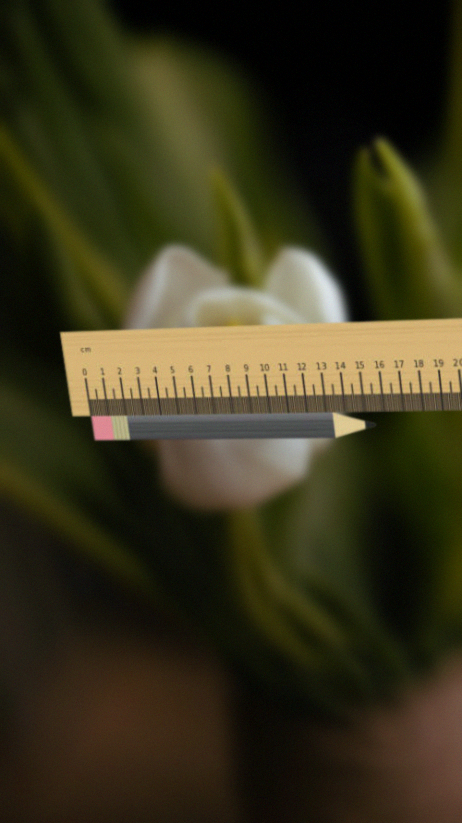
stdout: value=15.5 unit=cm
